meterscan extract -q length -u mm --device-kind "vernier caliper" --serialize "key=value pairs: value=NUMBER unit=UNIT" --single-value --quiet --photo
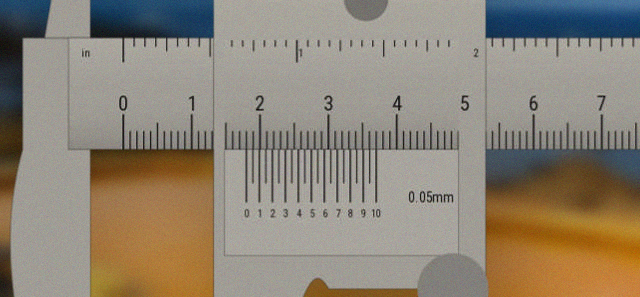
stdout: value=18.0 unit=mm
